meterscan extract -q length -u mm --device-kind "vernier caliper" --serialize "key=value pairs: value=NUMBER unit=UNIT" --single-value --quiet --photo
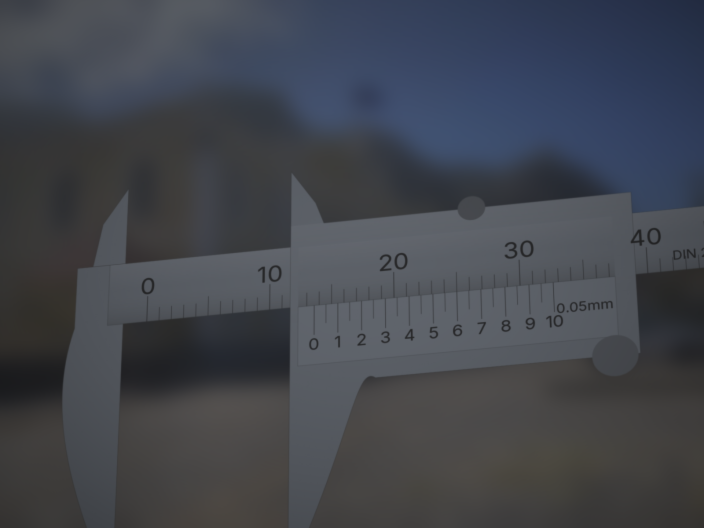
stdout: value=13.6 unit=mm
